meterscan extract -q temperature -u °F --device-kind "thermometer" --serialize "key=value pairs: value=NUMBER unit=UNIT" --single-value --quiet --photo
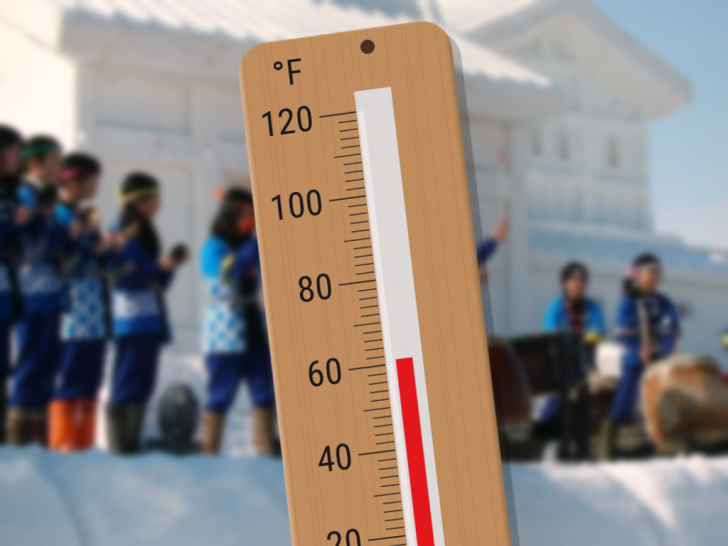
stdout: value=61 unit=°F
